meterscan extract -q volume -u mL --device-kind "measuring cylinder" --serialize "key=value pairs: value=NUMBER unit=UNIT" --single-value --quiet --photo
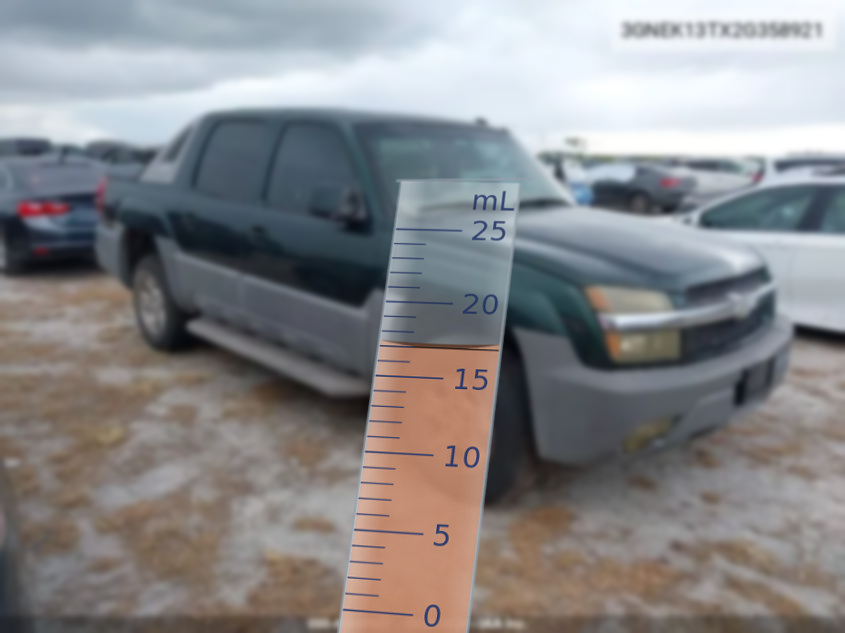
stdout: value=17 unit=mL
